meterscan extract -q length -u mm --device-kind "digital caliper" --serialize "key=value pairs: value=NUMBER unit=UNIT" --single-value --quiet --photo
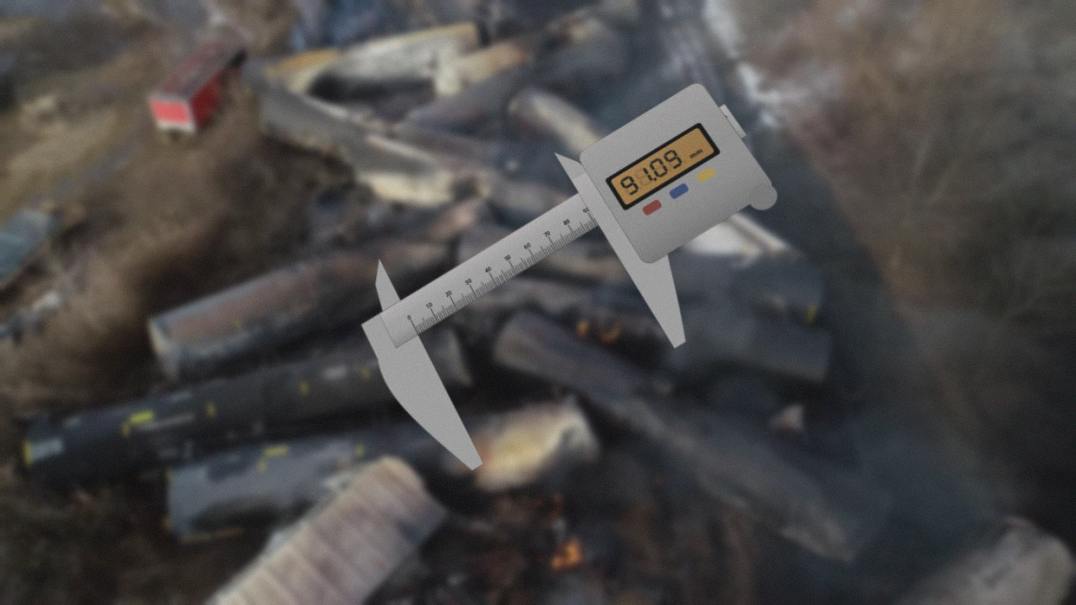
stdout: value=91.09 unit=mm
